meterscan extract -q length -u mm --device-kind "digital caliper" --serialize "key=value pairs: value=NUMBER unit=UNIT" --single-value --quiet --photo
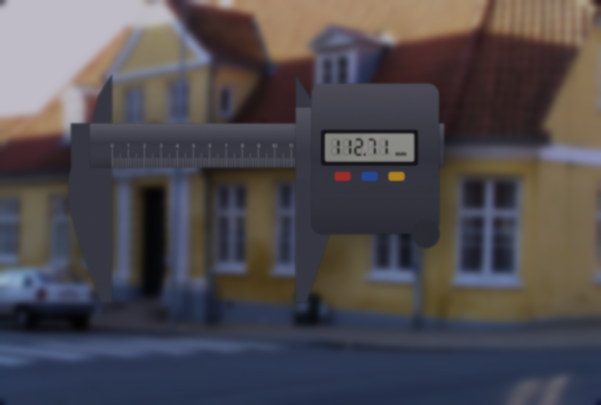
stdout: value=112.71 unit=mm
